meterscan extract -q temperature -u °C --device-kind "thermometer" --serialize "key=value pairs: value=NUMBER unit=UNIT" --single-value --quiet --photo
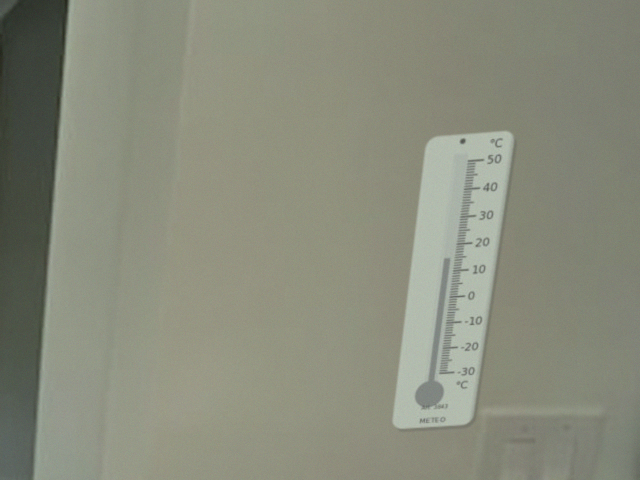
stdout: value=15 unit=°C
